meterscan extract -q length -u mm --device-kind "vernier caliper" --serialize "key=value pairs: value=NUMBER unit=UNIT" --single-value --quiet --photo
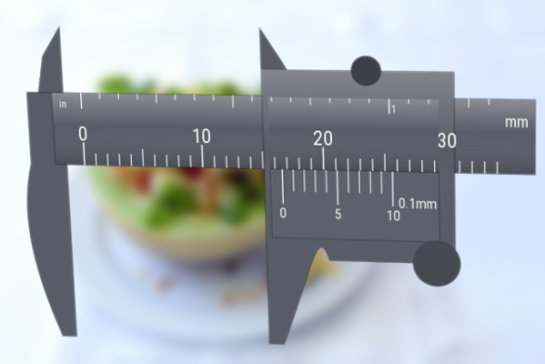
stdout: value=16.6 unit=mm
